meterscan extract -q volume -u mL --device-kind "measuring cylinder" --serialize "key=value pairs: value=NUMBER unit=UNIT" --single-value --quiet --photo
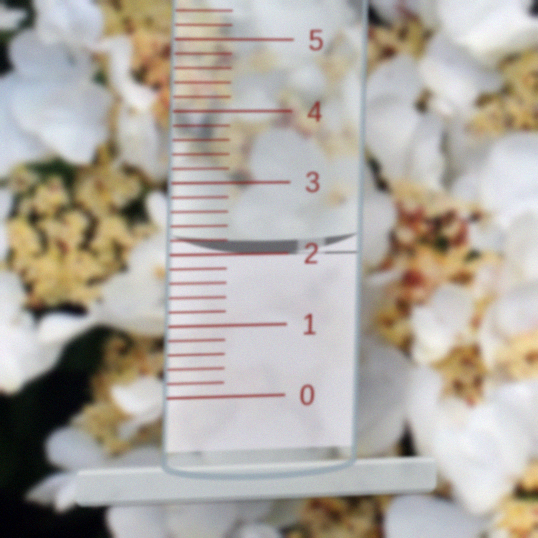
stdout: value=2 unit=mL
